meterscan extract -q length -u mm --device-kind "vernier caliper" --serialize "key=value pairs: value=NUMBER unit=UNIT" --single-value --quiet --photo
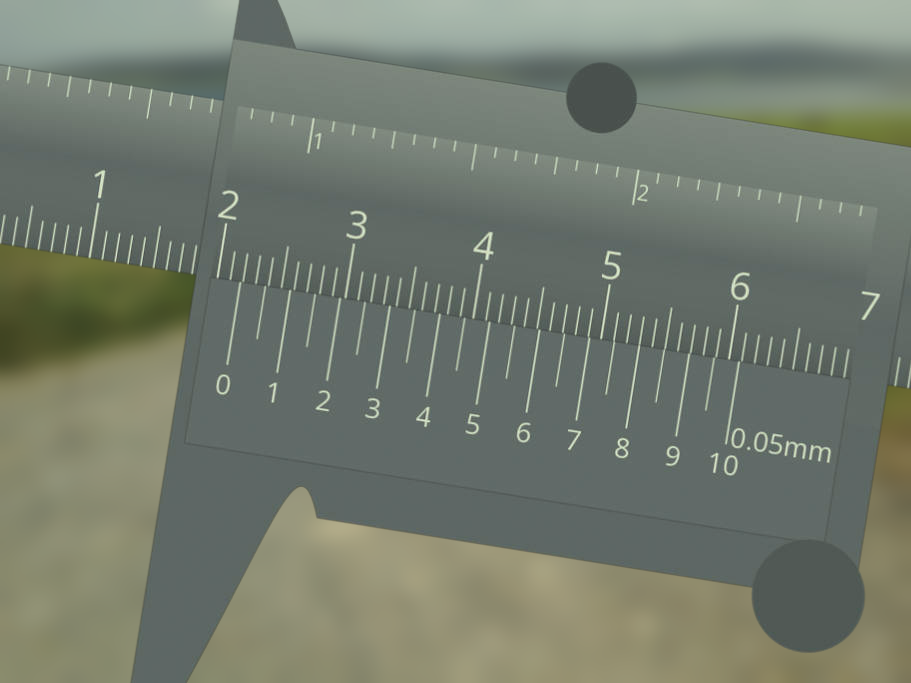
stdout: value=21.8 unit=mm
